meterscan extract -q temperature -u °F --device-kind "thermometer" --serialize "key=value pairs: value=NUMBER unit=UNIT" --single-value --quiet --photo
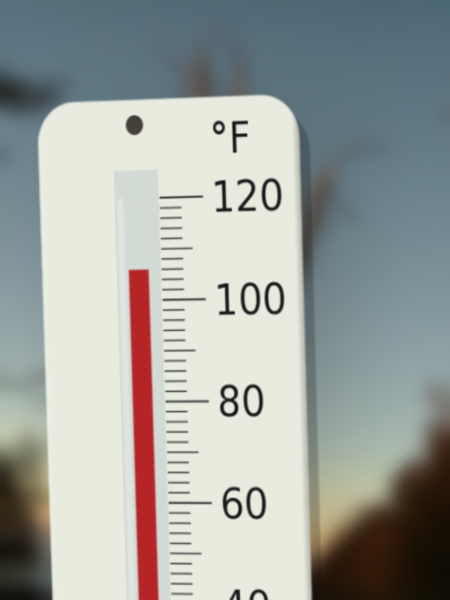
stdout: value=106 unit=°F
